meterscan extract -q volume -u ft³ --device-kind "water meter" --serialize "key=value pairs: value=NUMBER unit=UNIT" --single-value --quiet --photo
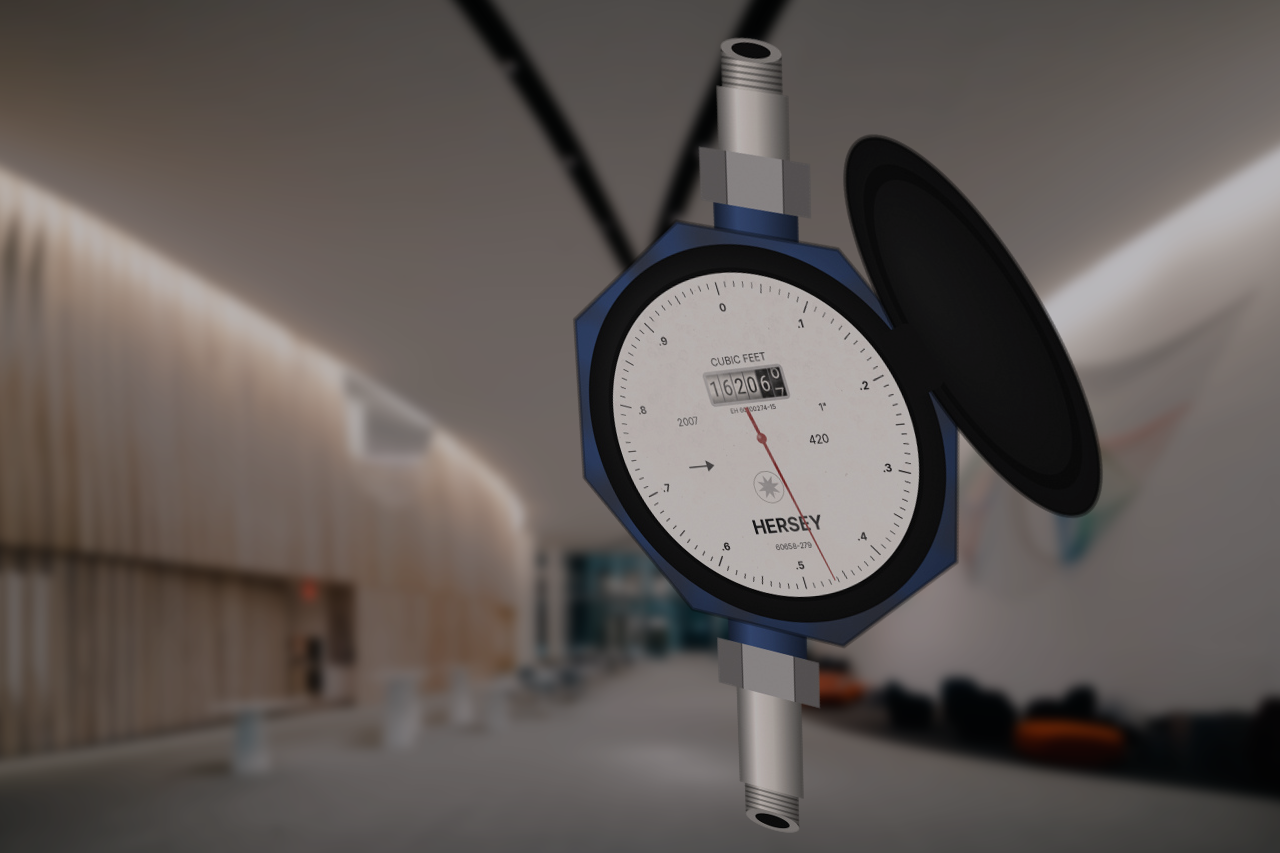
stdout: value=162066.46 unit=ft³
